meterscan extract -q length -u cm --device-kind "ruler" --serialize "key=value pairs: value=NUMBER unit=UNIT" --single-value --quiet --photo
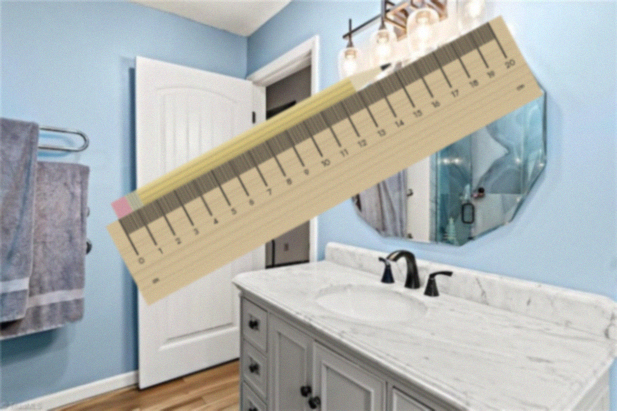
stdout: value=15 unit=cm
